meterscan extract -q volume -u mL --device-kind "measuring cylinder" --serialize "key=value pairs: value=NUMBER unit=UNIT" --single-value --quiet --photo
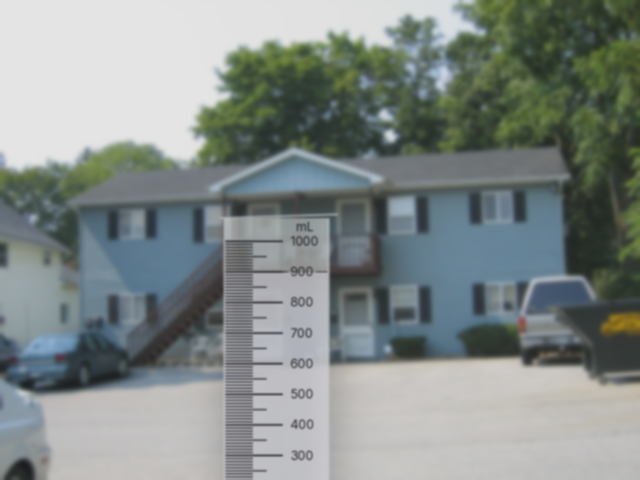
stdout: value=900 unit=mL
